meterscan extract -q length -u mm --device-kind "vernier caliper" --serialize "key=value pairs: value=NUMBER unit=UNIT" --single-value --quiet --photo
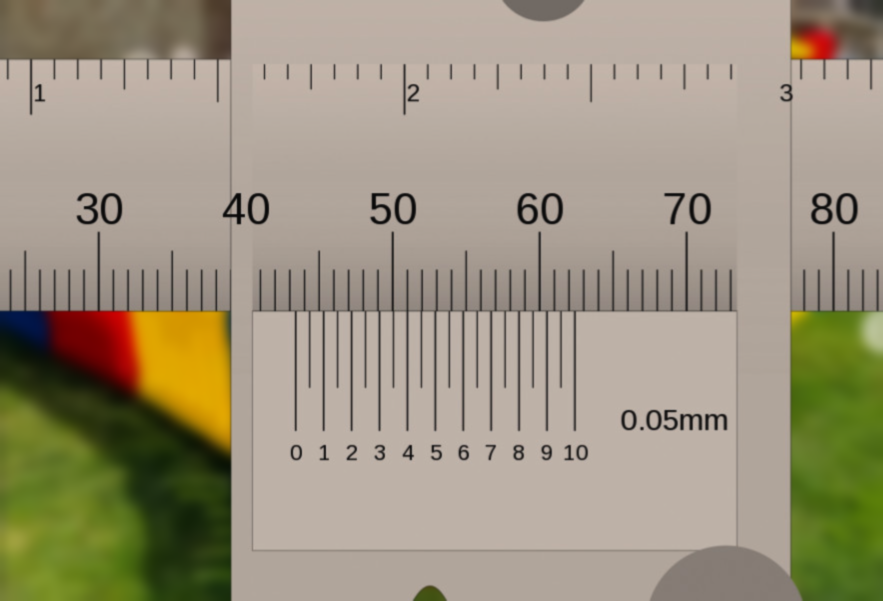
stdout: value=43.4 unit=mm
